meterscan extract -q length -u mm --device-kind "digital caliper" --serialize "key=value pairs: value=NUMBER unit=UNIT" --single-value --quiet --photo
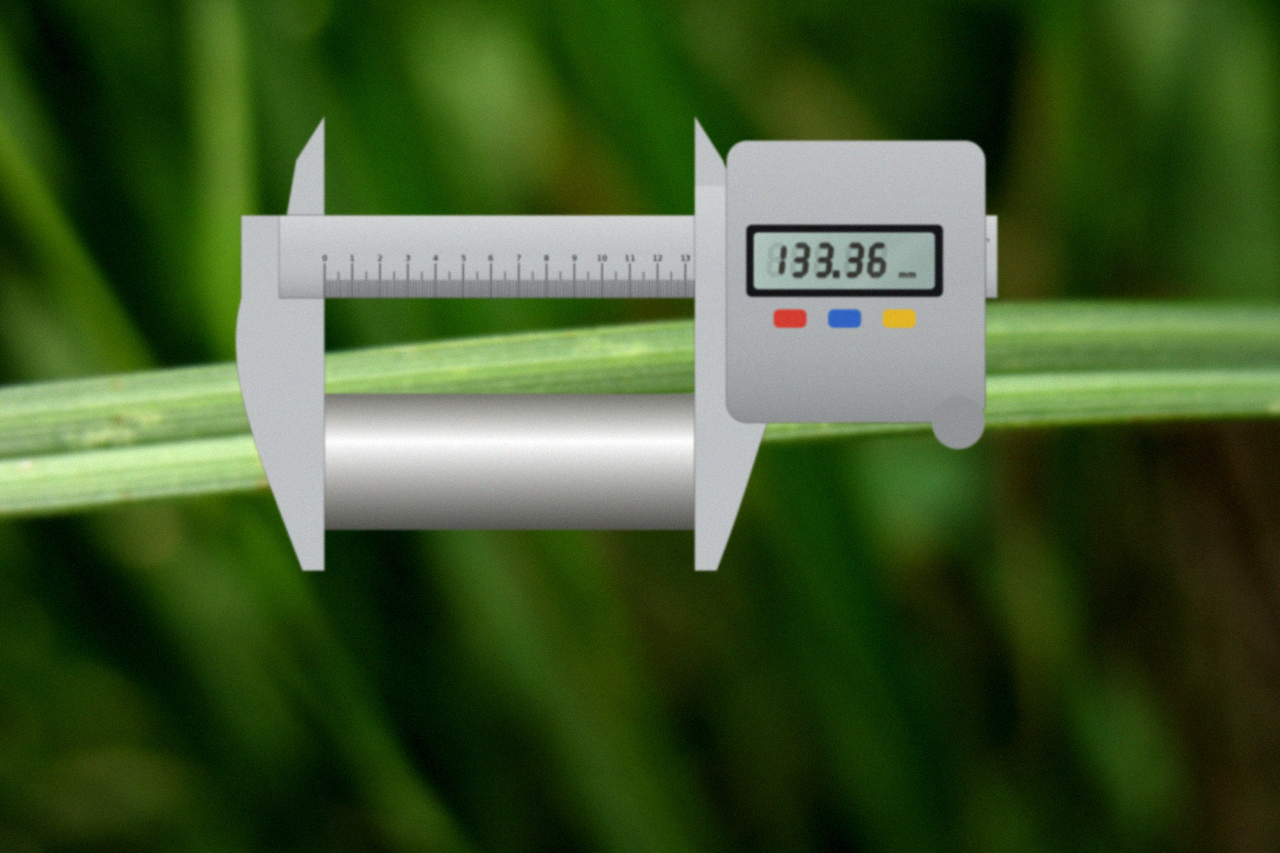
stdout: value=133.36 unit=mm
